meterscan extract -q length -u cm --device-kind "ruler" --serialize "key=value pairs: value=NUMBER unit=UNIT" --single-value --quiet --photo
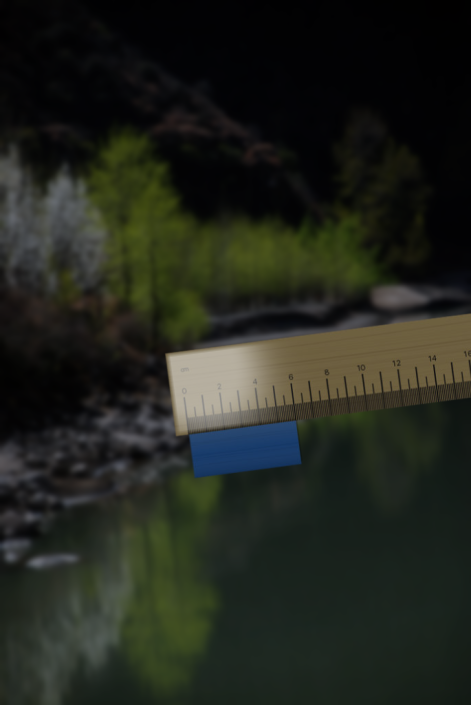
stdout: value=6 unit=cm
